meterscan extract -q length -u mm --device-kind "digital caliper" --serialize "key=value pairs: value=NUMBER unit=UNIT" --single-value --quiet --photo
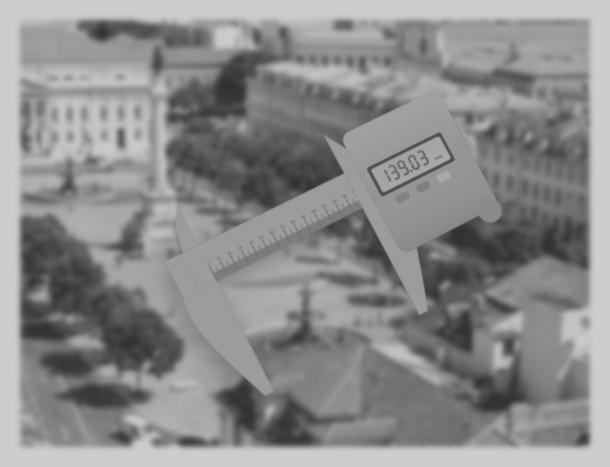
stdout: value=139.03 unit=mm
